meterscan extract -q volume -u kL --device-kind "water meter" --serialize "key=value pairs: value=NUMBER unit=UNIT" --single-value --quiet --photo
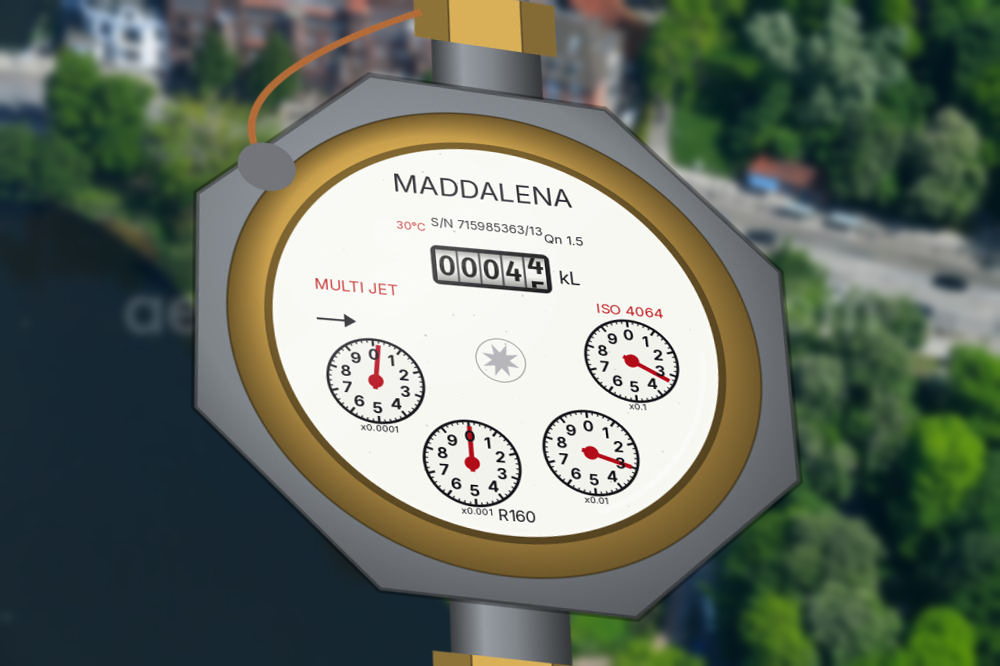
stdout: value=44.3300 unit=kL
